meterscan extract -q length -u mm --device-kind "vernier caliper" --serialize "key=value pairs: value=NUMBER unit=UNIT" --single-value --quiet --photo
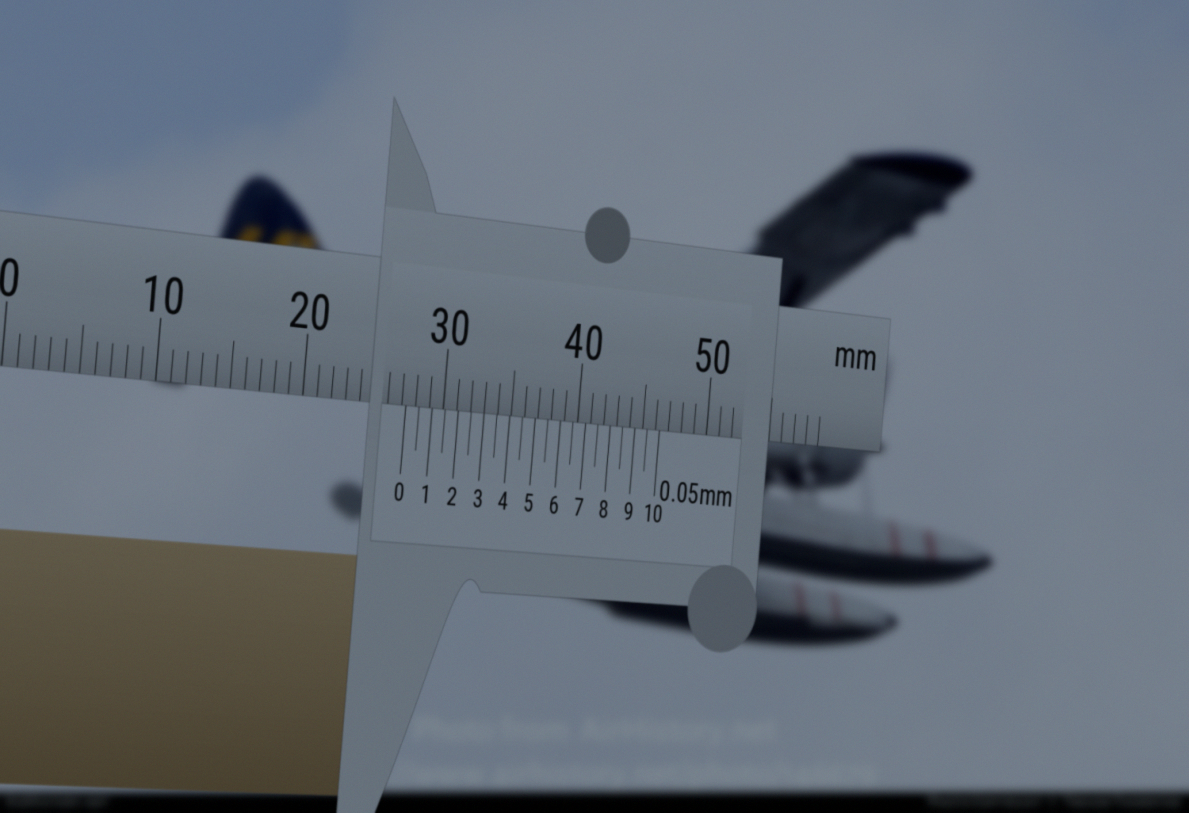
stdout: value=27.3 unit=mm
